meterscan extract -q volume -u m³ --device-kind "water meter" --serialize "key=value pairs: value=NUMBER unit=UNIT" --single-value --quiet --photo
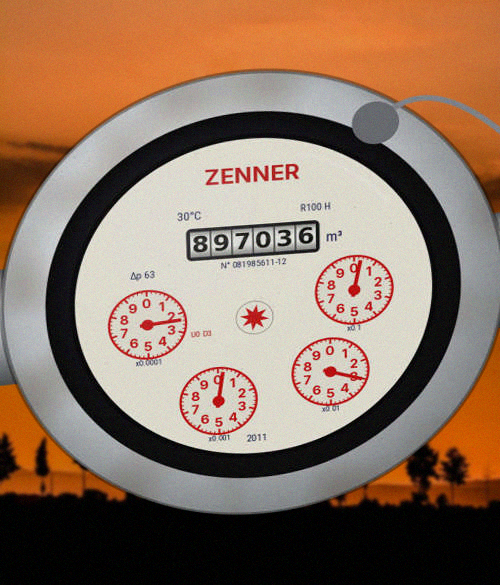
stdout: value=897036.0302 unit=m³
